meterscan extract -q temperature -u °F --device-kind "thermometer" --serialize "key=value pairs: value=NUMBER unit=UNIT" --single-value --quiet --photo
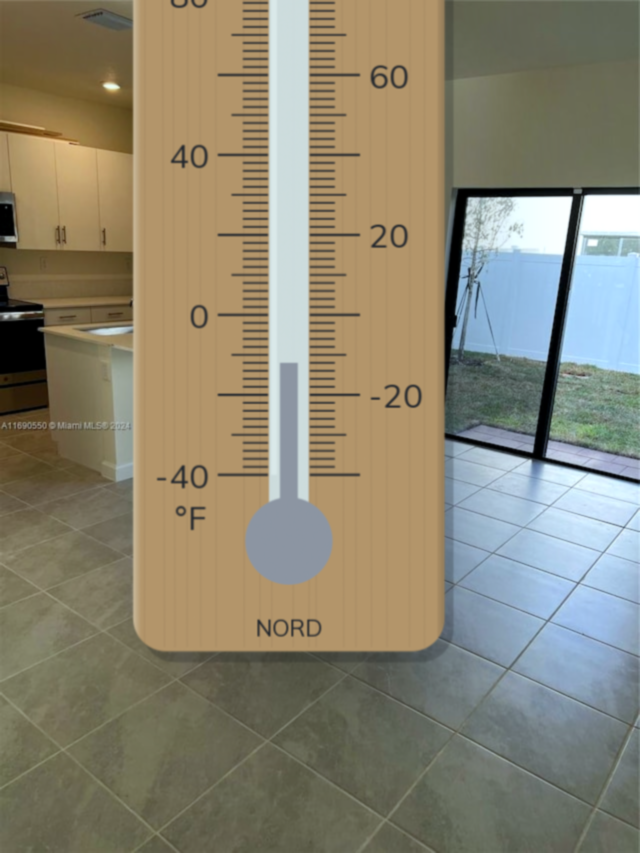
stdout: value=-12 unit=°F
